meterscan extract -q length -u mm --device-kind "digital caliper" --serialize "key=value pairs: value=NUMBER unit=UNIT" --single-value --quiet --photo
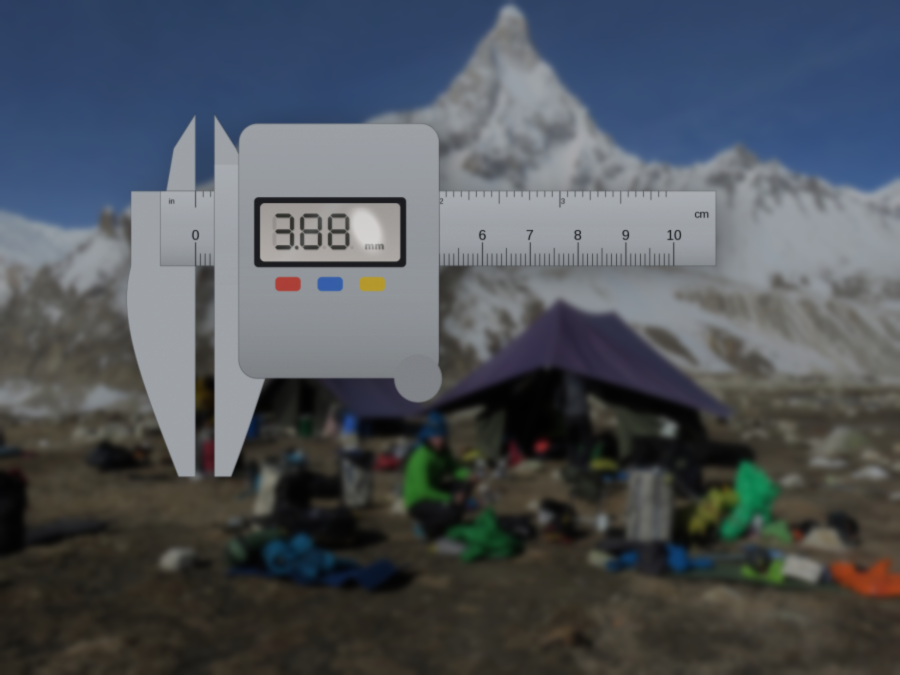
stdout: value=3.88 unit=mm
